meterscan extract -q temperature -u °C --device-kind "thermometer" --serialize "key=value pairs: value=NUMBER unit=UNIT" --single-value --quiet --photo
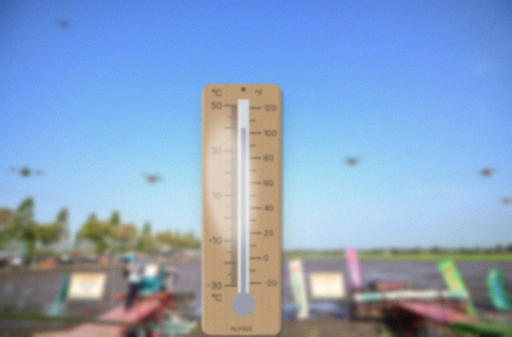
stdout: value=40 unit=°C
